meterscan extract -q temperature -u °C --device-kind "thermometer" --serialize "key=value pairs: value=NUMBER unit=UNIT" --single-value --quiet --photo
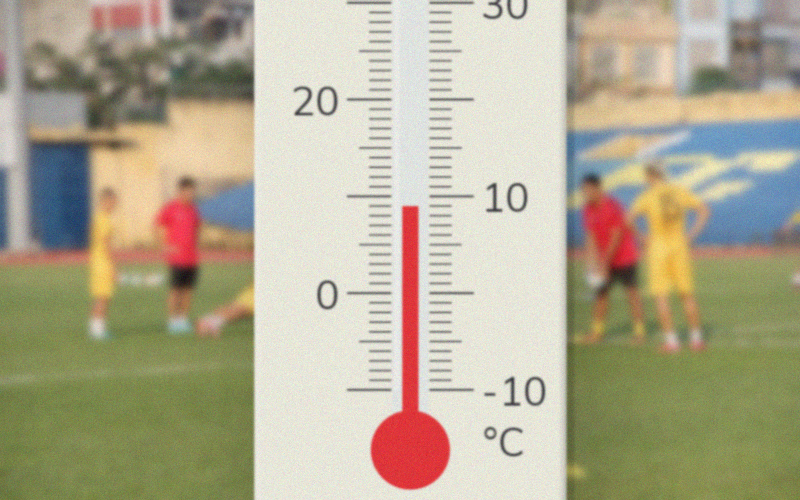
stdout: value=9 unit=°C
